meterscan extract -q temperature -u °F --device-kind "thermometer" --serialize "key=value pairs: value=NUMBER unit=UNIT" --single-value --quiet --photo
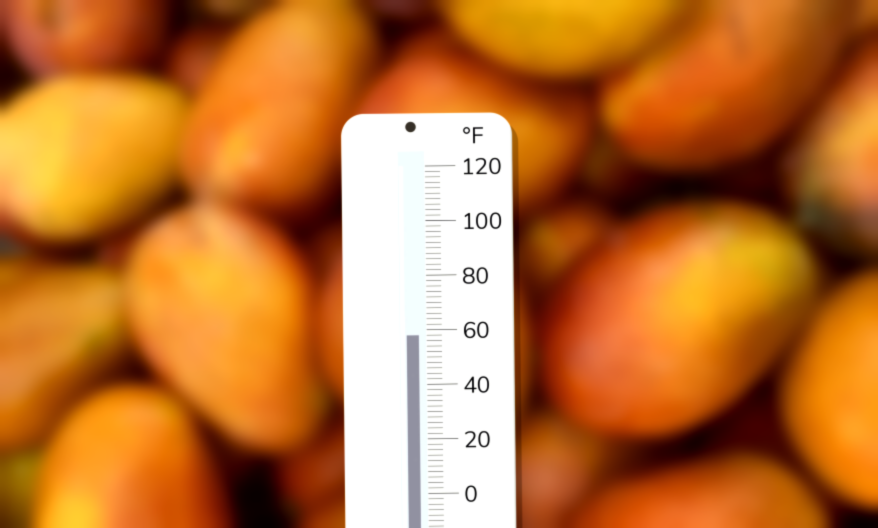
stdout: value=58 unit=°F
